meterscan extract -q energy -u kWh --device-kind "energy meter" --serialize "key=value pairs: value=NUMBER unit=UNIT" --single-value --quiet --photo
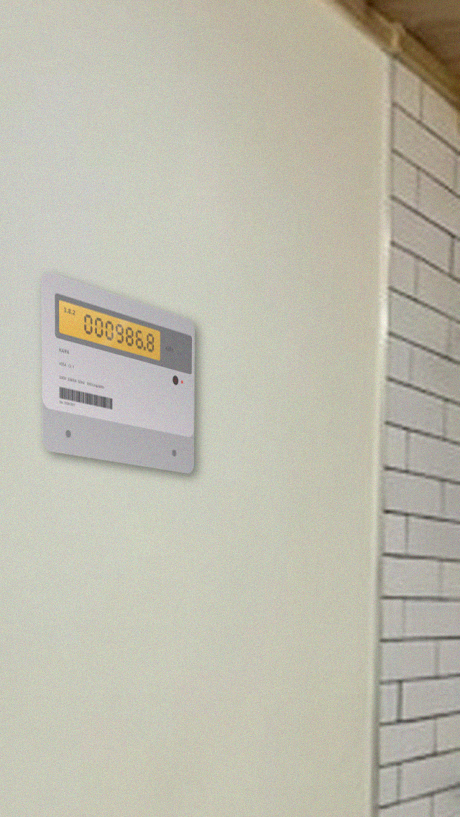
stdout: value=986.8 unit=kWh
